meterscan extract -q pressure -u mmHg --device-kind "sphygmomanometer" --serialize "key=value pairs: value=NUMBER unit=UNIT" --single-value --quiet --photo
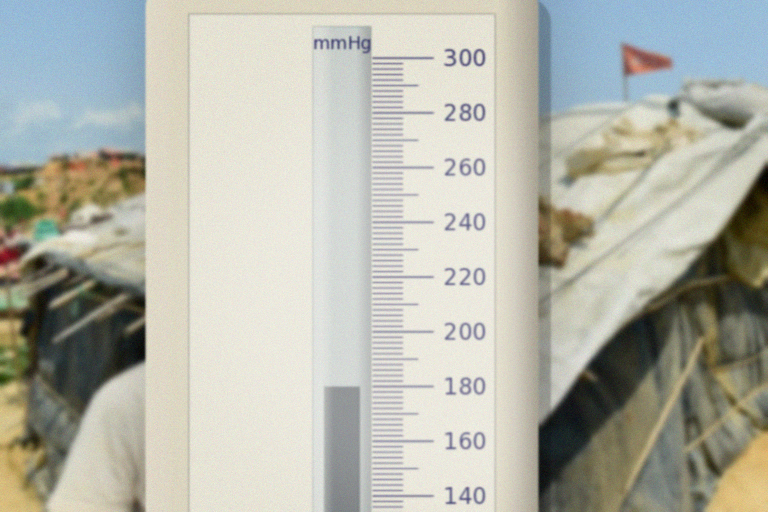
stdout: value=180 unit=mmHg
